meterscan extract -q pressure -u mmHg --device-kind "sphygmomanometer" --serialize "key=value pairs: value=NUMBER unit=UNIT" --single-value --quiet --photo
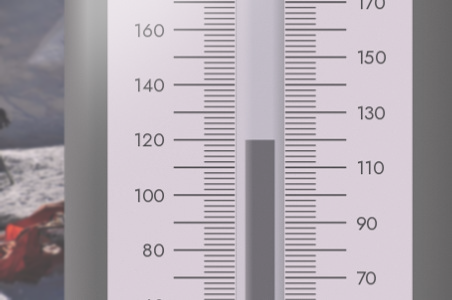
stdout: value=120 unit=mmHg
